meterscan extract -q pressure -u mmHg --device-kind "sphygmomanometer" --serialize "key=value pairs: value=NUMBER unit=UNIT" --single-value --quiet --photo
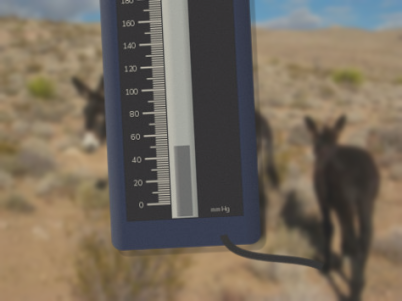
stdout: value=50 unit=mmHg
